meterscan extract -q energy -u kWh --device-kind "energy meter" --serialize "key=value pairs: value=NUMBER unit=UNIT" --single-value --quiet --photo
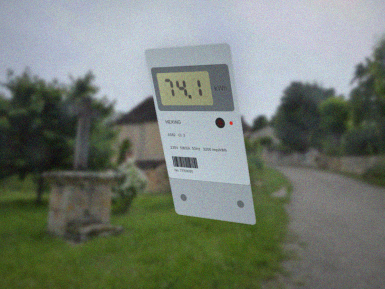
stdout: value=74.1 unit=kWh
